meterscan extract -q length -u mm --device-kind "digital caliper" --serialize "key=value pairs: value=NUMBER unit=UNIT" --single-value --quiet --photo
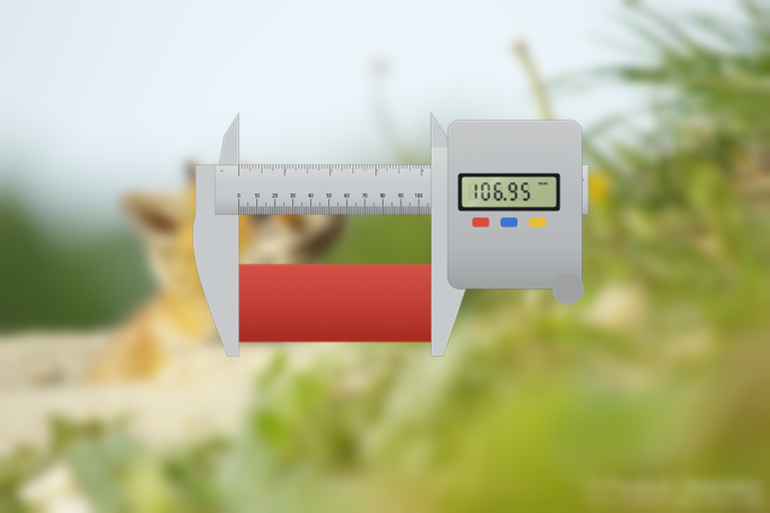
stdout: value=106.95 unit=mm
